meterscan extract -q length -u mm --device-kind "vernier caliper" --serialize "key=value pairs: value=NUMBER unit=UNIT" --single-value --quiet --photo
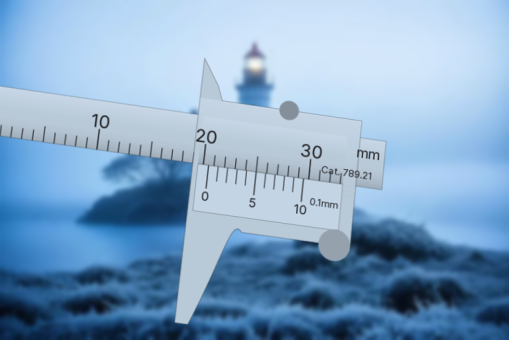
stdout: value=20.5 unit=mm
